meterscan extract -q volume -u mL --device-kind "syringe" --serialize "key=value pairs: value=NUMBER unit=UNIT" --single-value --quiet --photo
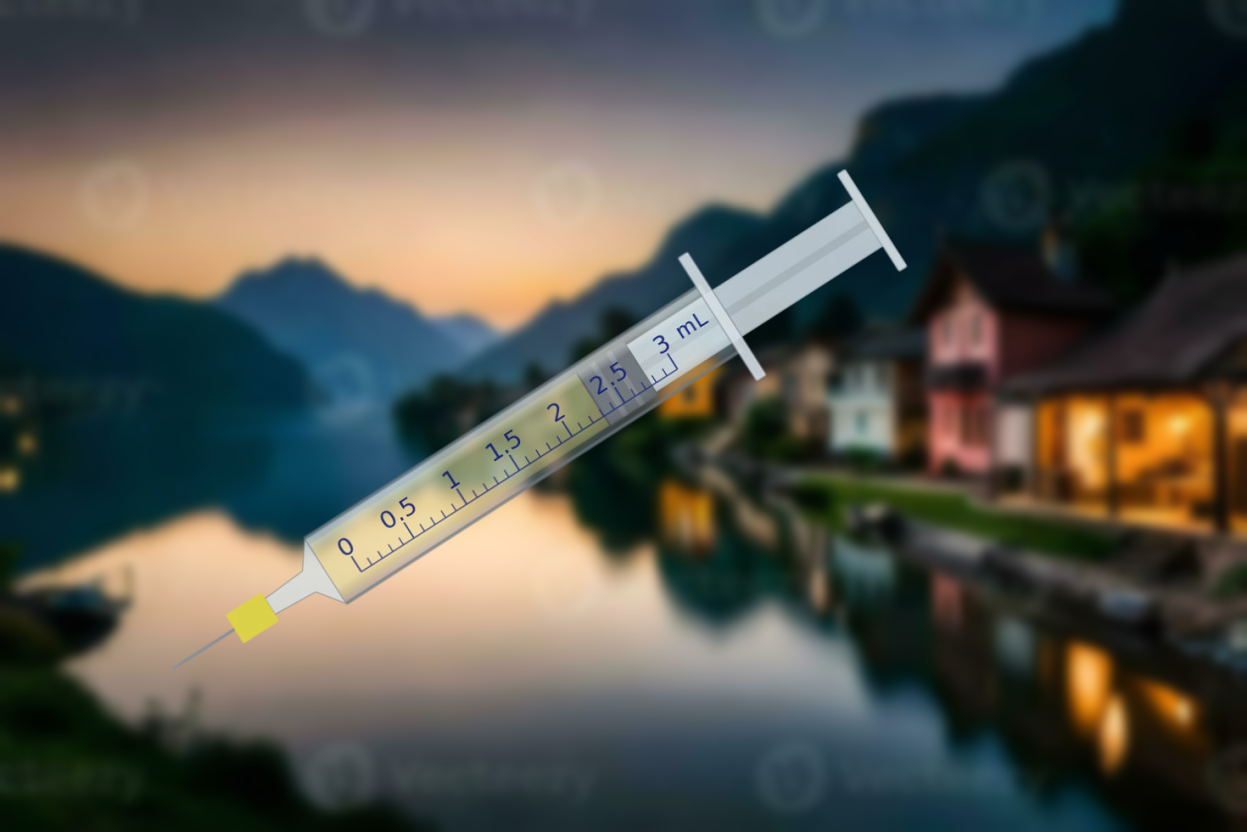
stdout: value=2.3 unit=mL
